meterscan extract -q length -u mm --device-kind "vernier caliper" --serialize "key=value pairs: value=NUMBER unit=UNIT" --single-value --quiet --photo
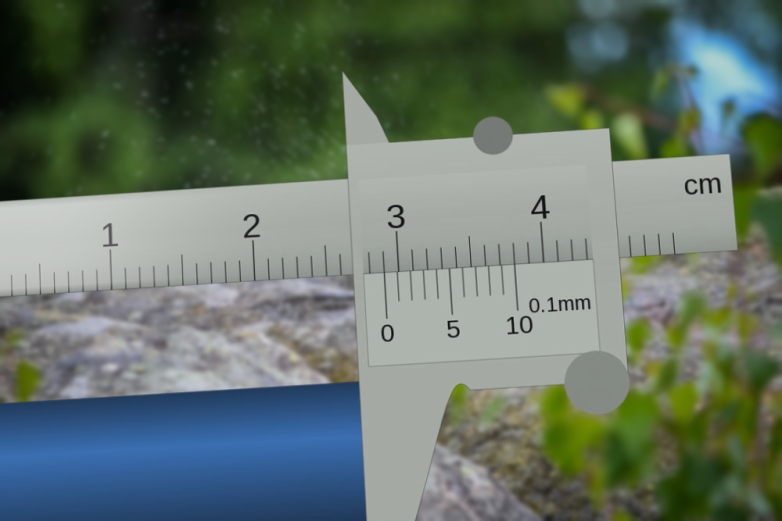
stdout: value=29.0 unit=mm
